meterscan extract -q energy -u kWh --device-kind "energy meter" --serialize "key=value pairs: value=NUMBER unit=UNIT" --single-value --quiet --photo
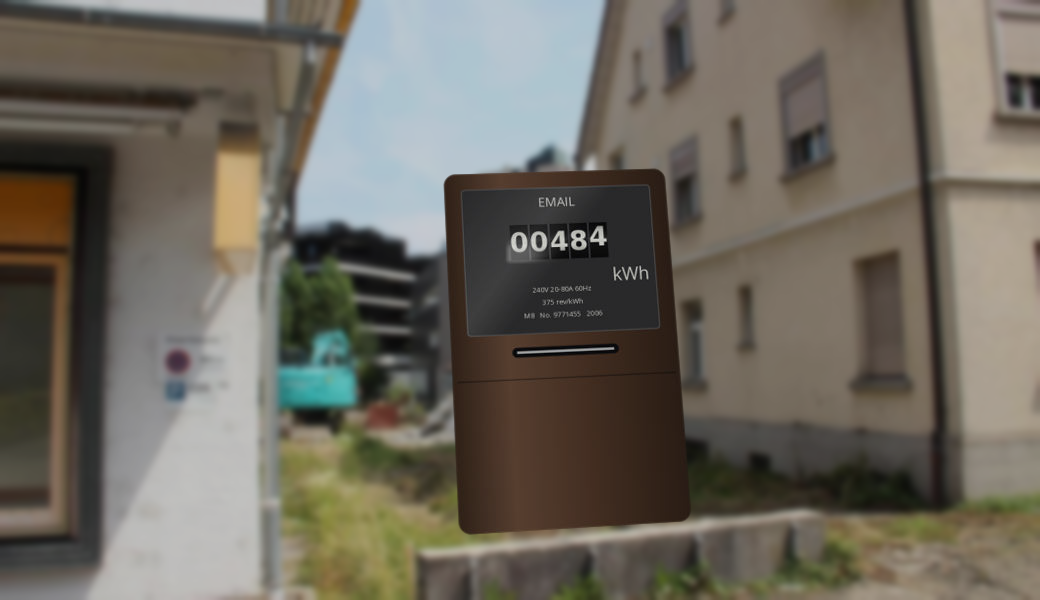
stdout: value=484 unit=kWh
